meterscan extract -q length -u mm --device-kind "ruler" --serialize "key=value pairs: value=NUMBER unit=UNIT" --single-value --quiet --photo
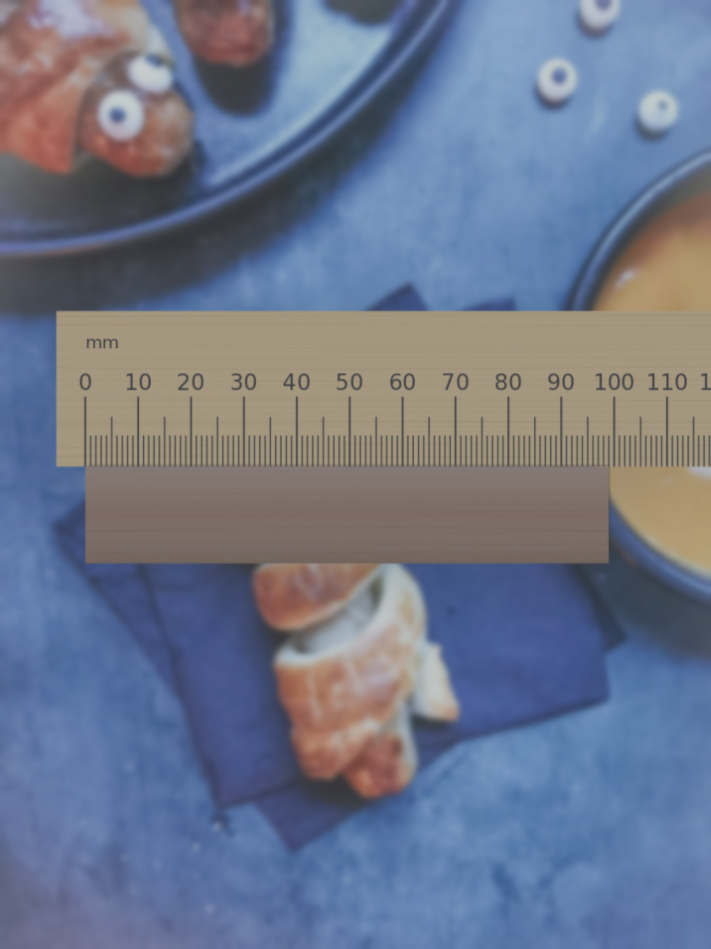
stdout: value=99 unit=mm
